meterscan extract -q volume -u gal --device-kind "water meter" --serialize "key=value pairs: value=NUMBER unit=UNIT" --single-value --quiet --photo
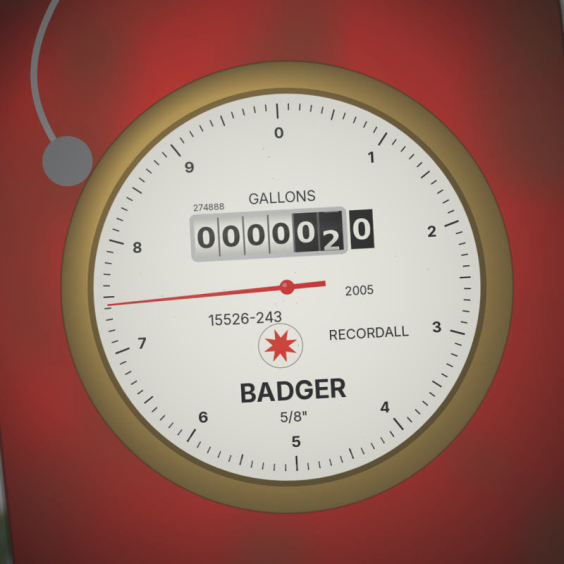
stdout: value=17.4 unit=gal
